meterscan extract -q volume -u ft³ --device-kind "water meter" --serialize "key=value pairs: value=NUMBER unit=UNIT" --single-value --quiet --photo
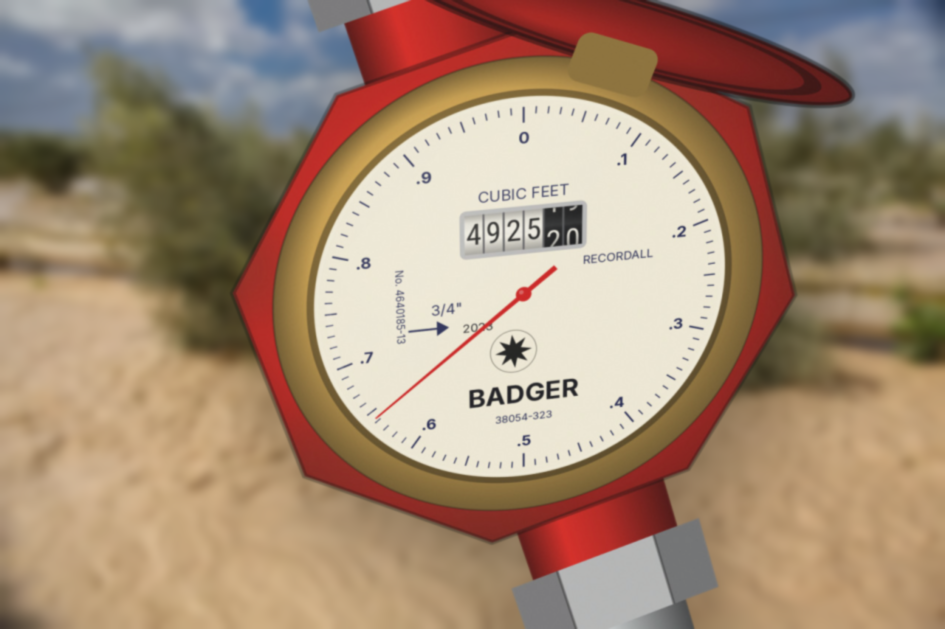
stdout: value=492519.64 unit=ft³
